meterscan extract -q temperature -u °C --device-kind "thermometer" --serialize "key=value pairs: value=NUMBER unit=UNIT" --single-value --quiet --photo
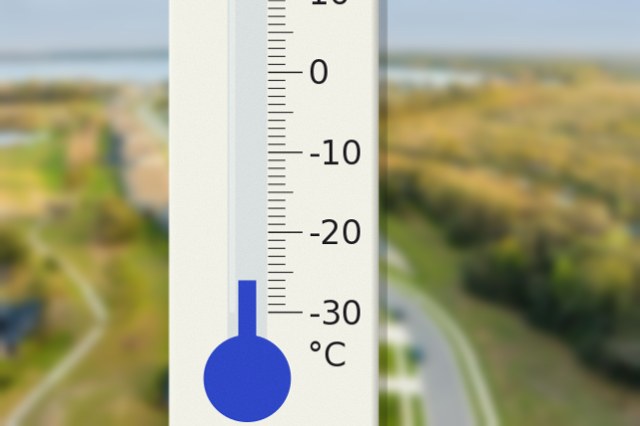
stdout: value=-26 unit=°C
